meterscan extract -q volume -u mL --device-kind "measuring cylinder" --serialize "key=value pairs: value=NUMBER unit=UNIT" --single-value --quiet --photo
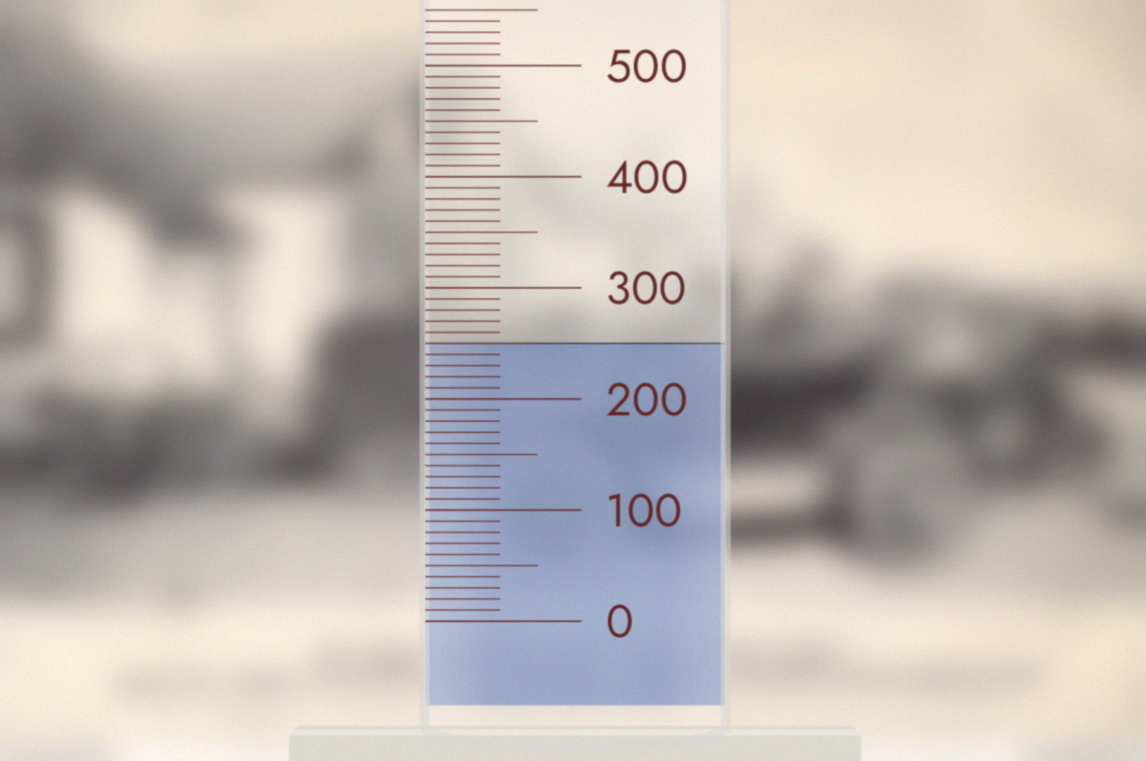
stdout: value=250 unit=mL
